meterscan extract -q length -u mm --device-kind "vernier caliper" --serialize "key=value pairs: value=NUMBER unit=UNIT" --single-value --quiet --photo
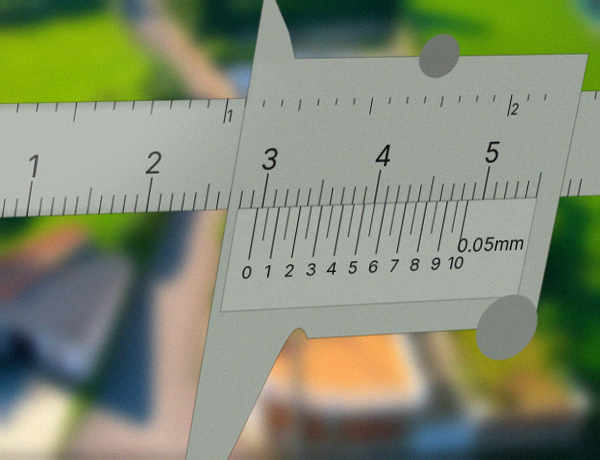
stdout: value=29.6 unit=mm
